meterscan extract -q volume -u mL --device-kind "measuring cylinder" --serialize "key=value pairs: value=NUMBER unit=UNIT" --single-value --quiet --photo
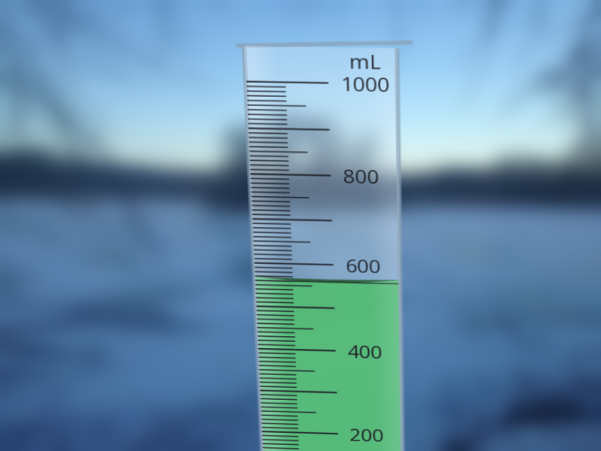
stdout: value=560 unit=mL
